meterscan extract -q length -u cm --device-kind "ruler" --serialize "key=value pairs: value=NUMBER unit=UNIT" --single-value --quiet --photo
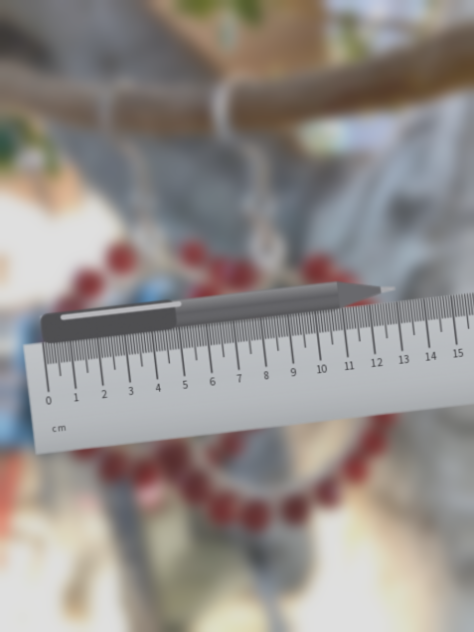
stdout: value=13 unit=cm
